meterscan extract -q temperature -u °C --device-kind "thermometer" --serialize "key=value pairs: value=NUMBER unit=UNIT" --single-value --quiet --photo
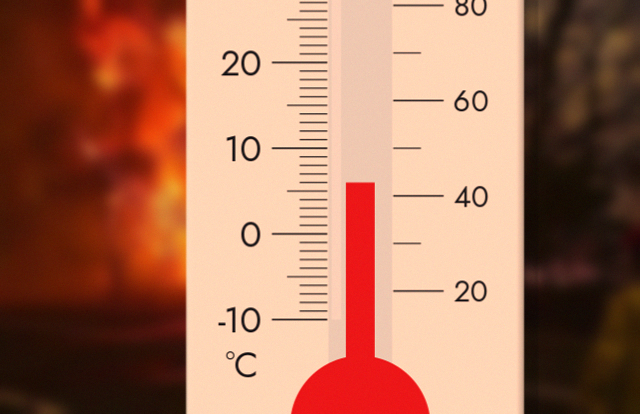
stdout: value=6 unit=°C
